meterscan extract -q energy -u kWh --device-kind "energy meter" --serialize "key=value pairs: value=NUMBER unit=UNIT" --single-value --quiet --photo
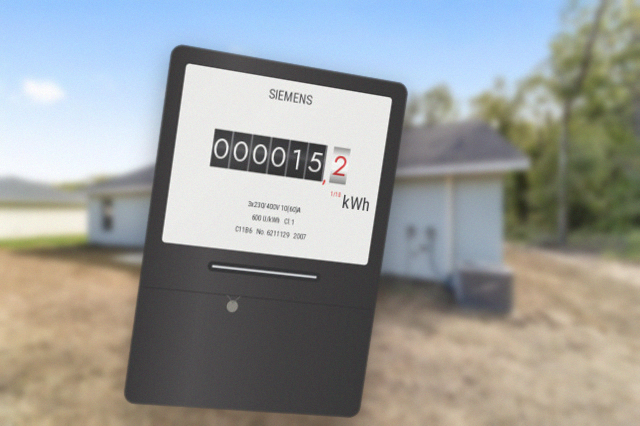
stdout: value=15.2 unit=kWh
